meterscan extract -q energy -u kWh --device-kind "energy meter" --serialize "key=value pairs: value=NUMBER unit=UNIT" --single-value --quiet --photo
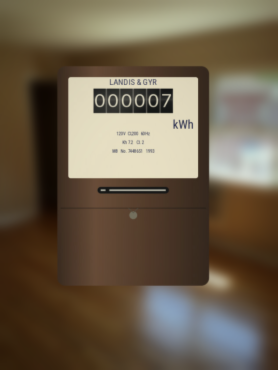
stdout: value=7 unit=kWh
